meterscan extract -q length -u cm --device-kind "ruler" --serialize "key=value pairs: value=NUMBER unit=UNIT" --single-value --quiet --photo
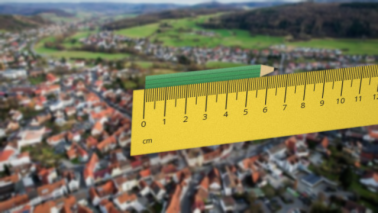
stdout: value=6.5 unit=cm
